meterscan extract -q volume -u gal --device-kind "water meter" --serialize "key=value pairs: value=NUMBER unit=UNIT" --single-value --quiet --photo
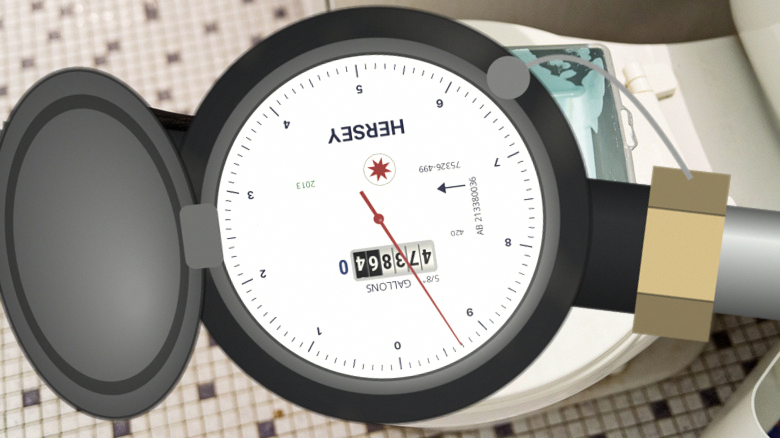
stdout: value=4738639.3 unit=gal
